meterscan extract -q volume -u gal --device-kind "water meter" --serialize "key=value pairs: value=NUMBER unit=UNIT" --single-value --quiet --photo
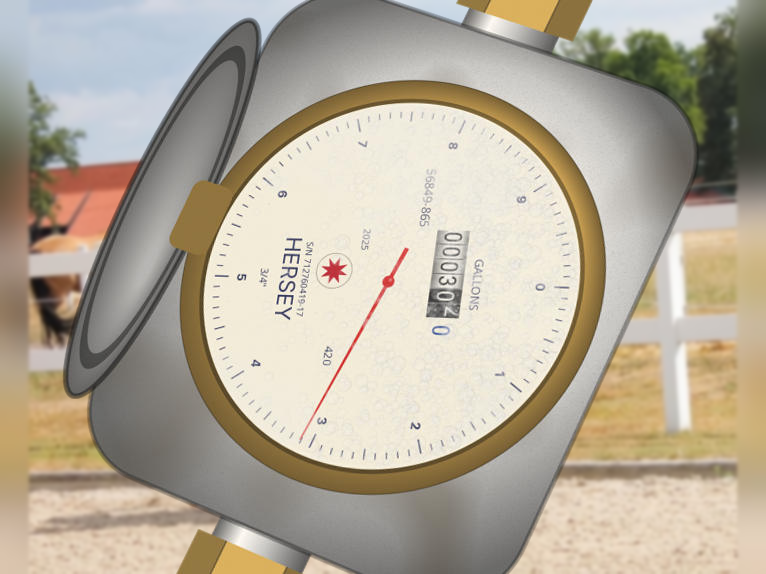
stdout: value=3023.1 unit=gal
